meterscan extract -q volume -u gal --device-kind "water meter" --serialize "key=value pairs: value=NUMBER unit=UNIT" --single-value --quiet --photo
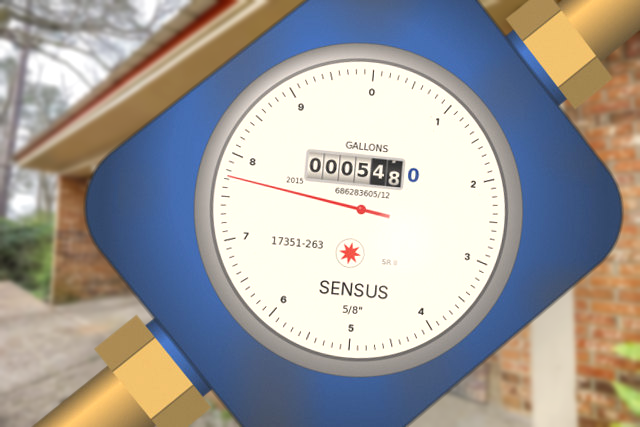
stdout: value=5477.7 unit=gal
